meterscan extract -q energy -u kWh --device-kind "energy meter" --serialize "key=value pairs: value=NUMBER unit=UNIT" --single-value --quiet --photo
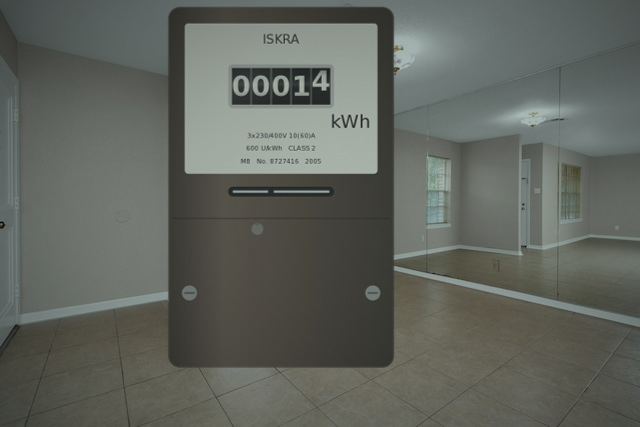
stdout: value=14 unit=kWh
